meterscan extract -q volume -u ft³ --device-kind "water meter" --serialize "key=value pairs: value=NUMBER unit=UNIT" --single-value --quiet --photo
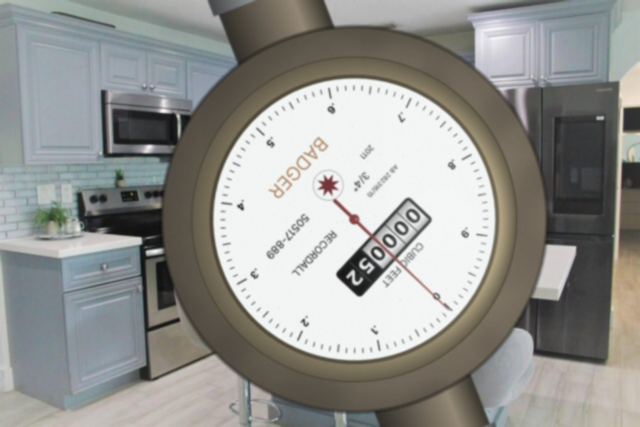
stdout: value=52.00 unit=ft³
